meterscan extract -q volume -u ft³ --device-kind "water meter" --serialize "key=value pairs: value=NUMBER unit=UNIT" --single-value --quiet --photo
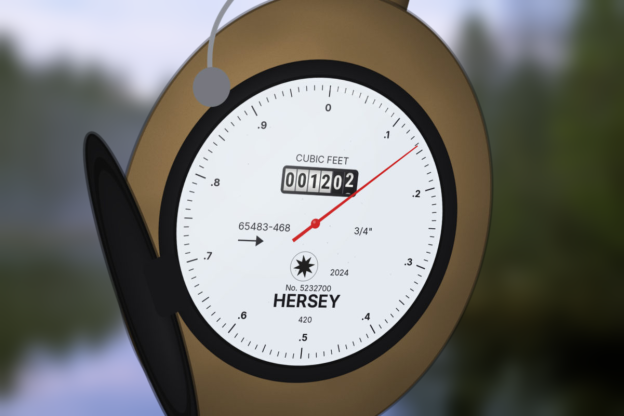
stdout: value=1202.14 unit=ft³
